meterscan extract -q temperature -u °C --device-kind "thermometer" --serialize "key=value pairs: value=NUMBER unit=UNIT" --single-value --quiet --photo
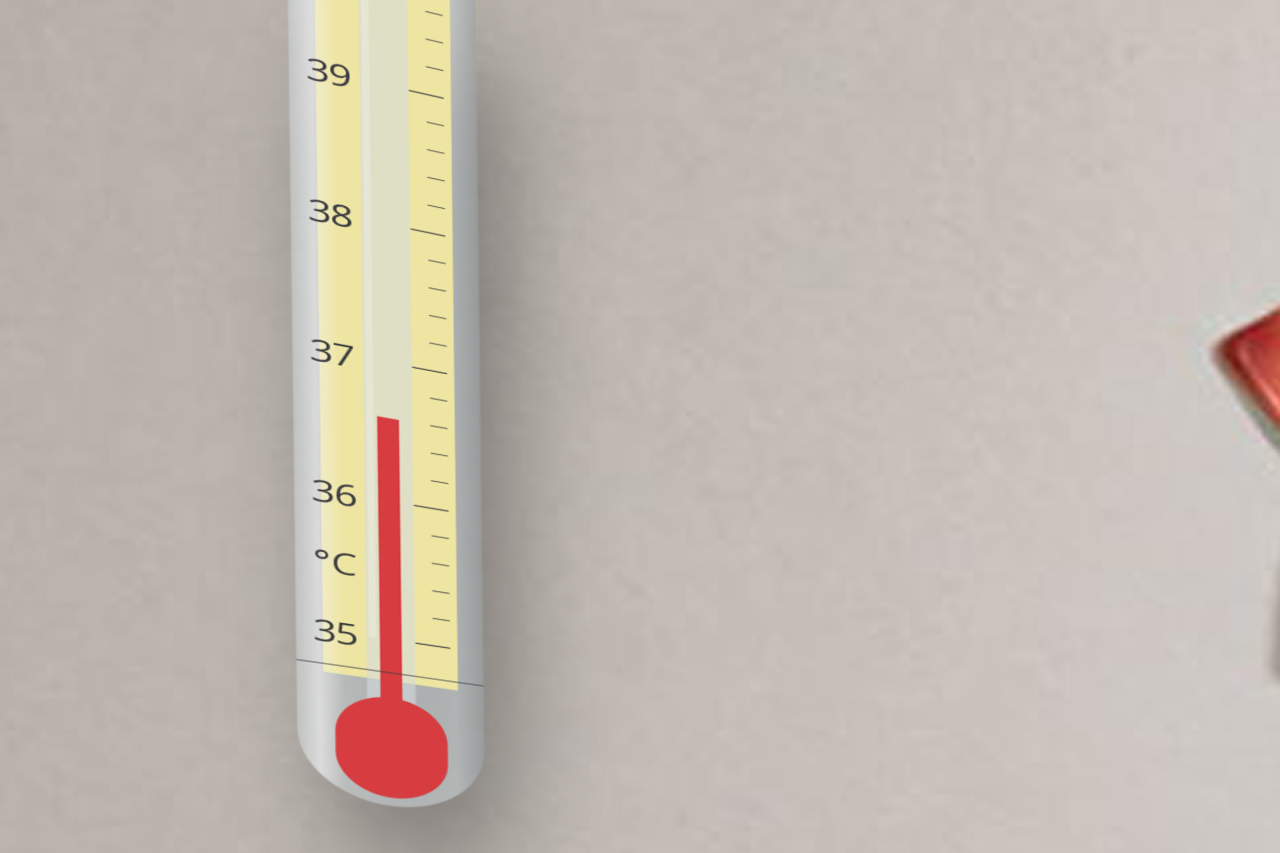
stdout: value=36.6 unit=°C
